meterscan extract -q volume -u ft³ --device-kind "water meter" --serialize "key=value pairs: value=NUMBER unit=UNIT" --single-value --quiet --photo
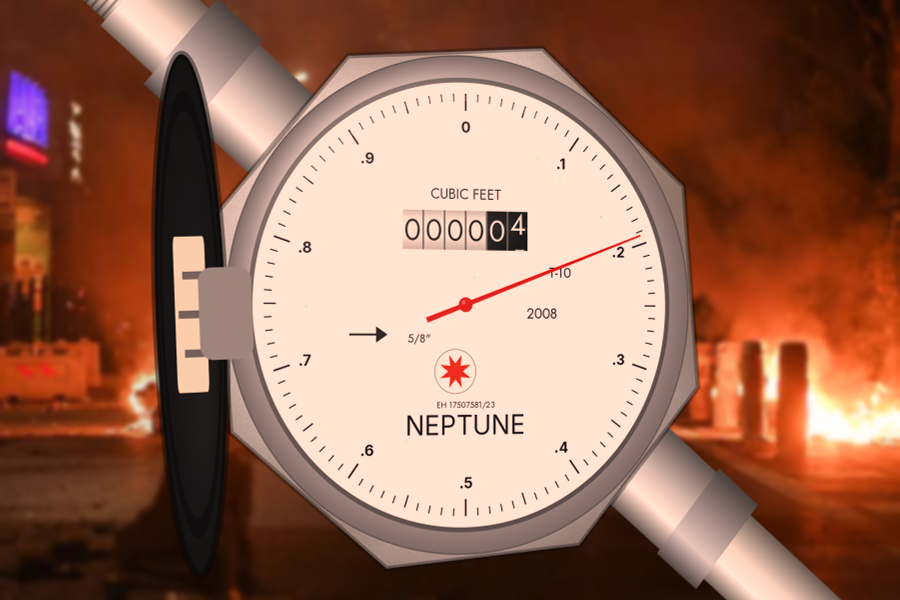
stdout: value=4.19 unit=ft³
